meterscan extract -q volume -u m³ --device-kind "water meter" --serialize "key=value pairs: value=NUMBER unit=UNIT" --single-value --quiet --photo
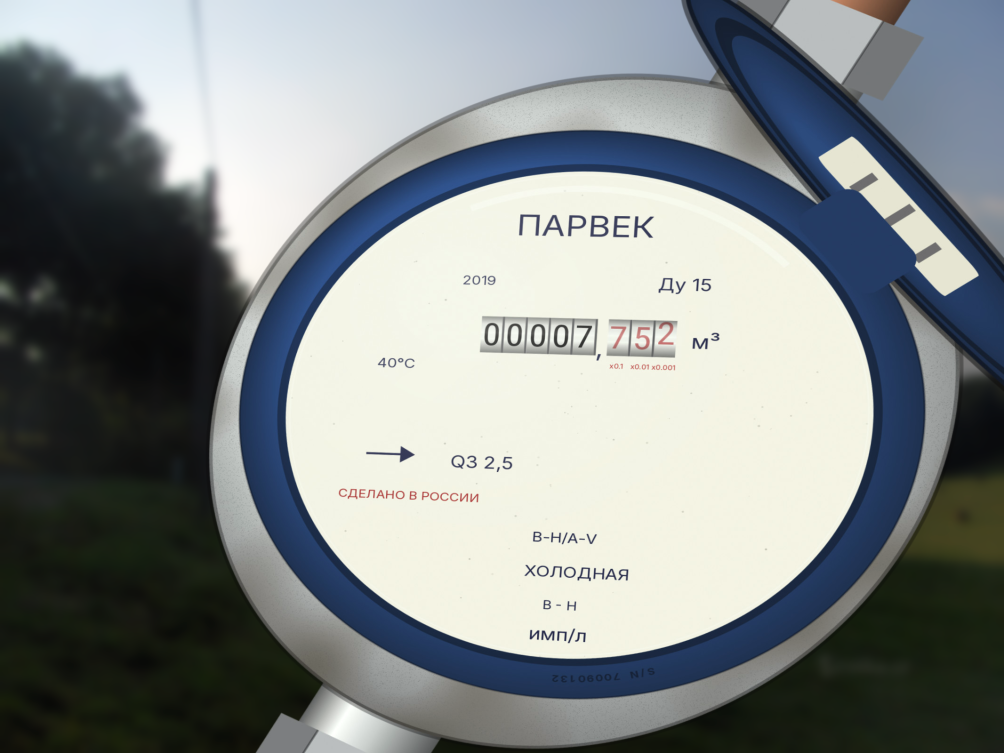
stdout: value=7.752 unit=m³
